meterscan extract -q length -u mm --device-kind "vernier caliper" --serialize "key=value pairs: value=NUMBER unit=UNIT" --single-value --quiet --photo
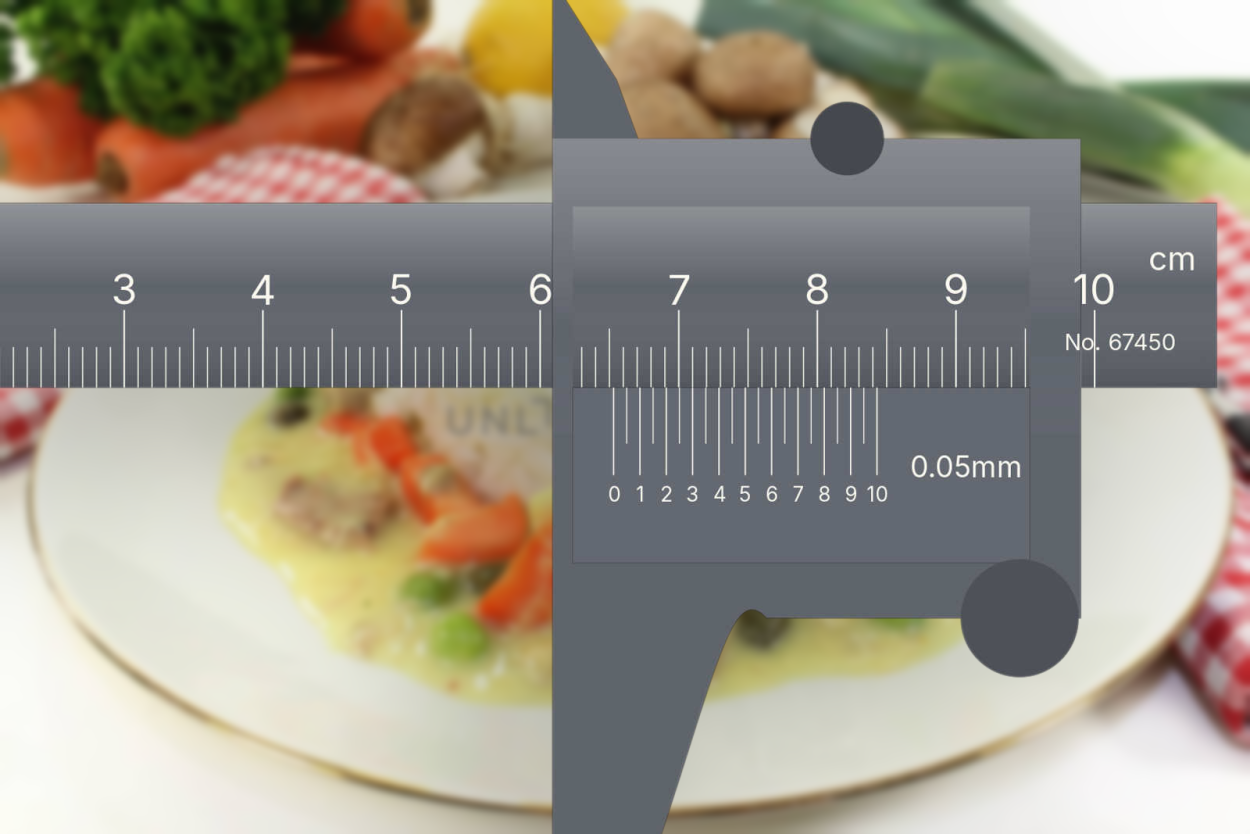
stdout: value=65.3 unit=mm
